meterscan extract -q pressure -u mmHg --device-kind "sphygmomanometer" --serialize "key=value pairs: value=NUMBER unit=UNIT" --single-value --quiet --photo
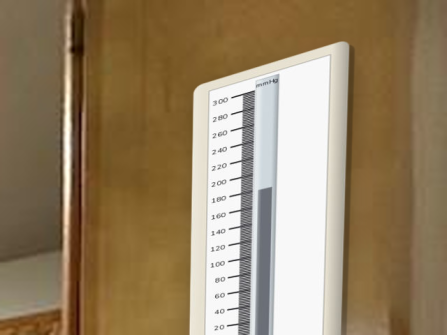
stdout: value=180 unit=mmHg
